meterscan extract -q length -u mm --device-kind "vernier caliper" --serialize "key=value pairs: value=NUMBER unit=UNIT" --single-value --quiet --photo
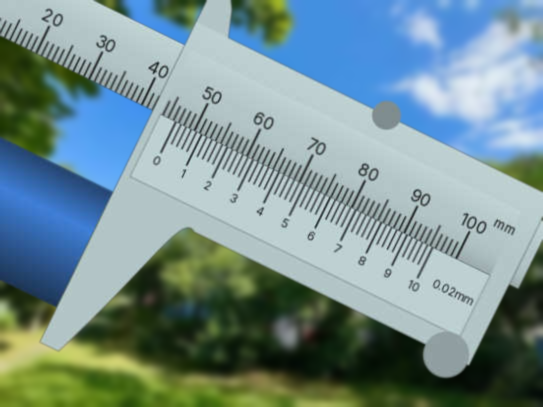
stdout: value=46.5 unit=mm
